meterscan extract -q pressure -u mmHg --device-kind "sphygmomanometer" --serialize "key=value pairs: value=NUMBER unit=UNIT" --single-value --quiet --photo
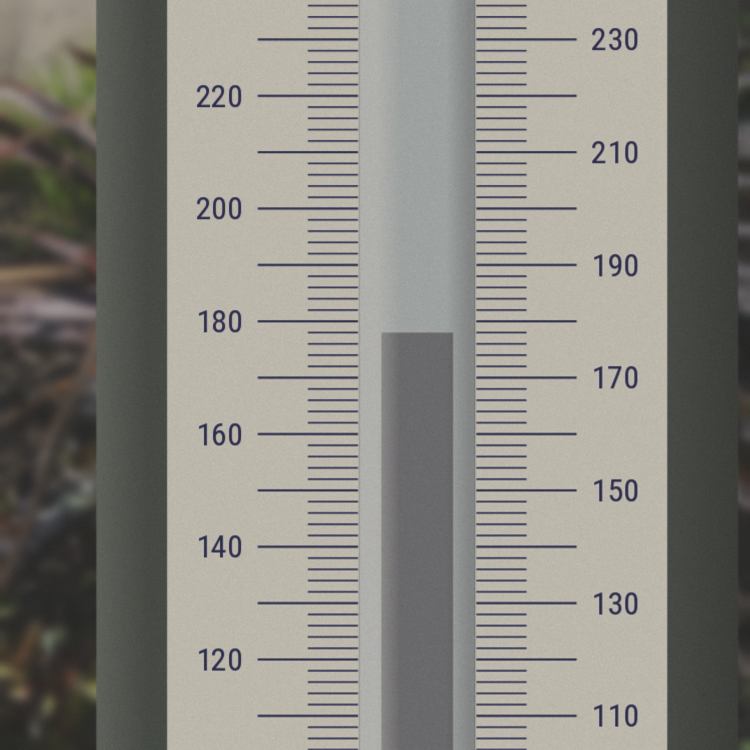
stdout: value=178 unit=mmHg
